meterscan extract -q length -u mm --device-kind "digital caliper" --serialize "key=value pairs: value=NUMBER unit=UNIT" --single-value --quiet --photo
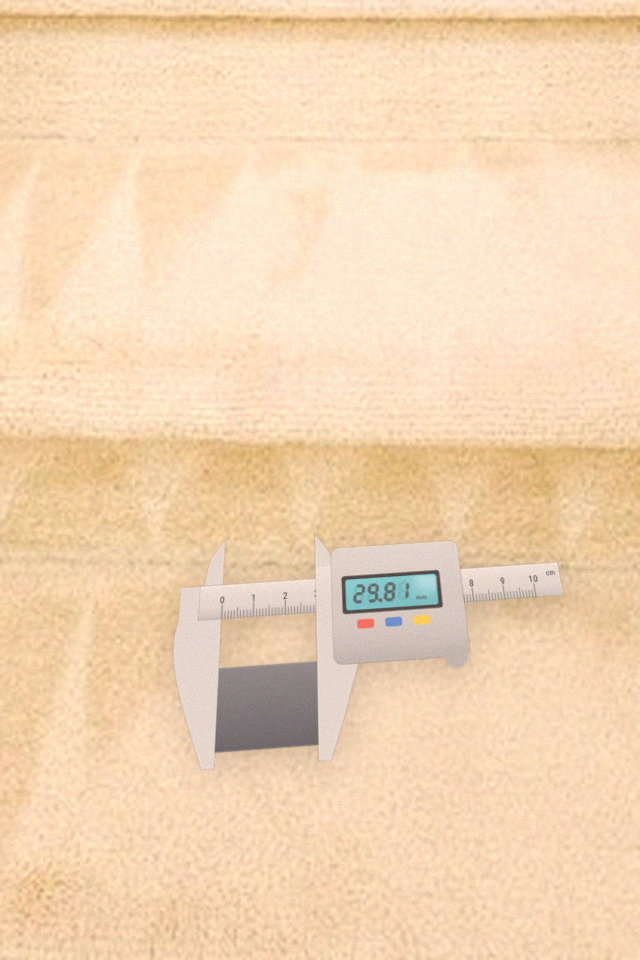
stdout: value=29.81 unit=mm
